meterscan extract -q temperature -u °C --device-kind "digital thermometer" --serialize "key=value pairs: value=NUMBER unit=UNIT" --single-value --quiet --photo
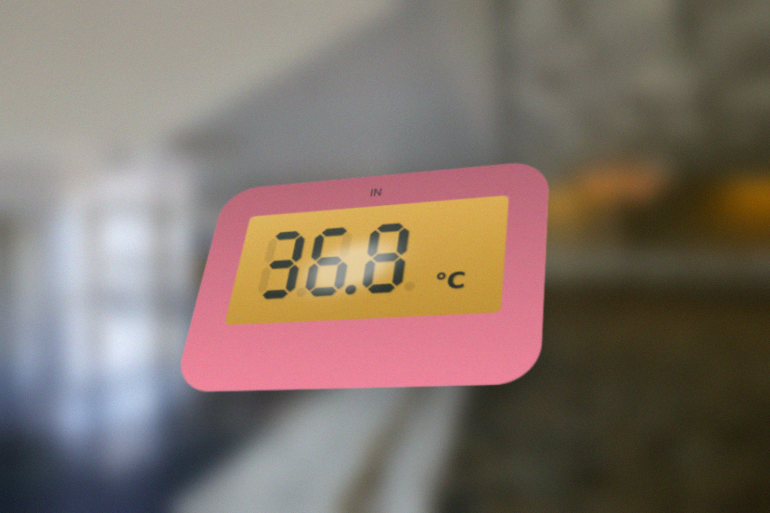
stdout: value=36.8 unit=°C
